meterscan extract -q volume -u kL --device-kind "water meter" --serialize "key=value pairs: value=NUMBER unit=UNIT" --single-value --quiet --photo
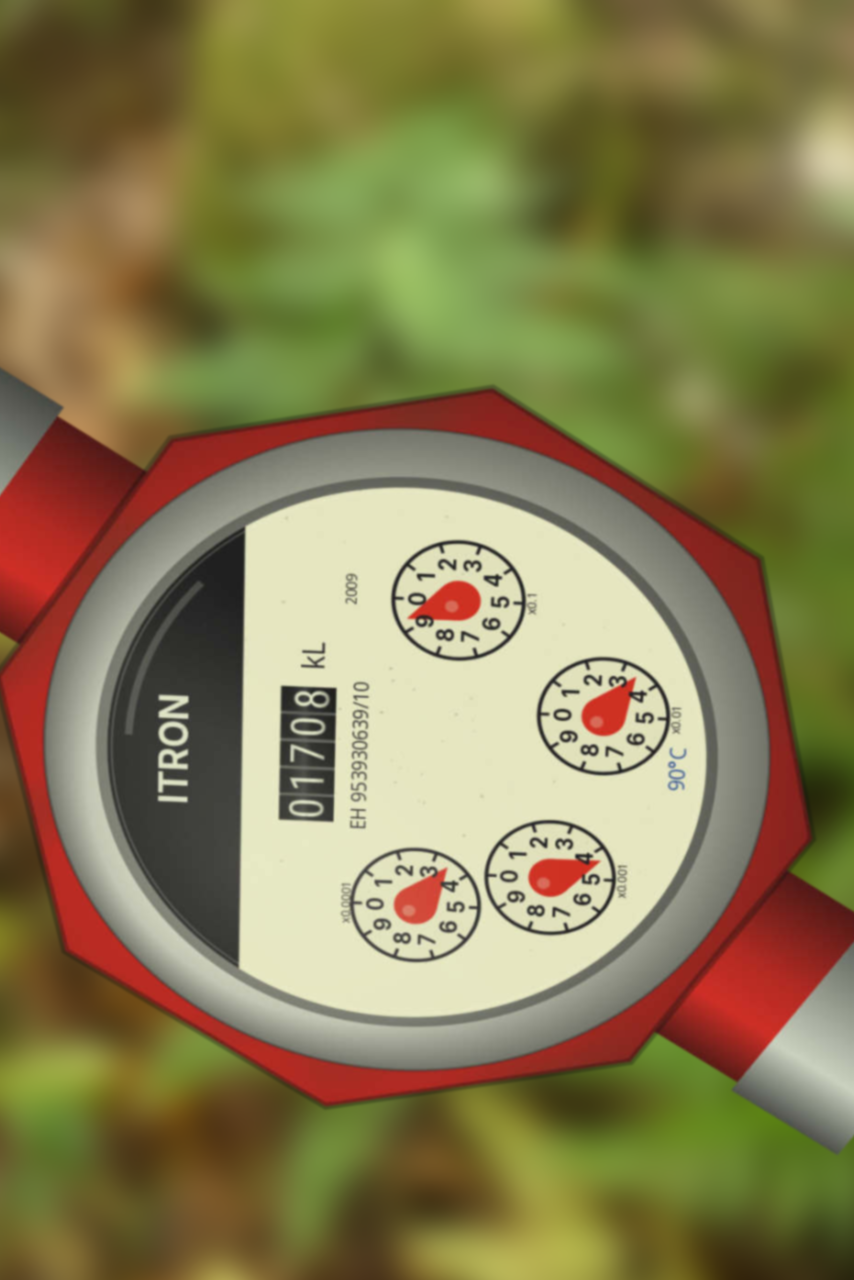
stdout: value=1707.9343 unit=kL
